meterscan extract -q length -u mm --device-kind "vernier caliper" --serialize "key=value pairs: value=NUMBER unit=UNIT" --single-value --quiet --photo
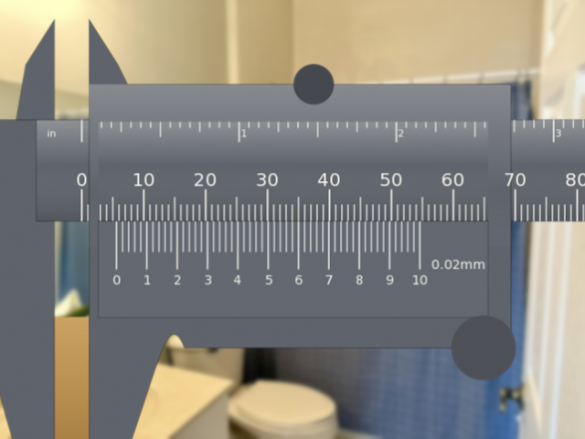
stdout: value=5.6 unit=mm
